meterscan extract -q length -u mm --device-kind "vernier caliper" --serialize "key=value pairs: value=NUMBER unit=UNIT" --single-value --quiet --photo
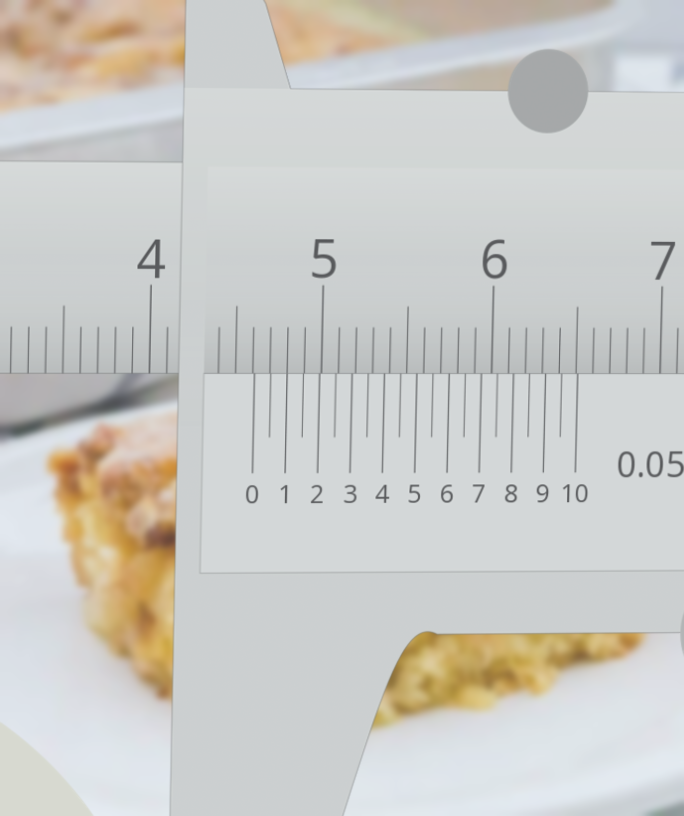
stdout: value=46.1 unit=mm
